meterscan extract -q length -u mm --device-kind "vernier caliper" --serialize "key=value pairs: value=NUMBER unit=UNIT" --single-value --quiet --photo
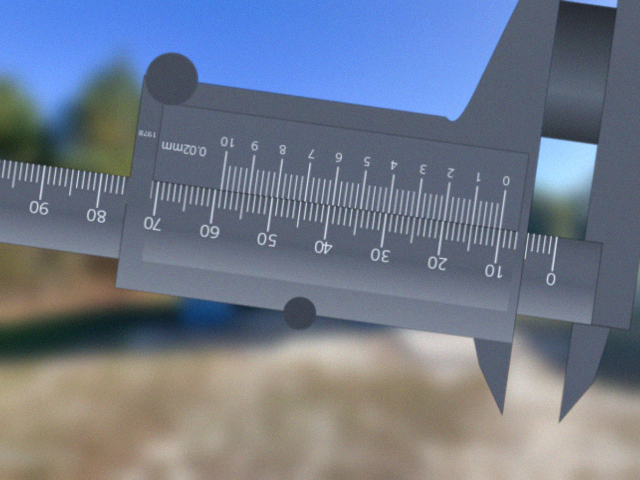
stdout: value=10.0 unit=mm
